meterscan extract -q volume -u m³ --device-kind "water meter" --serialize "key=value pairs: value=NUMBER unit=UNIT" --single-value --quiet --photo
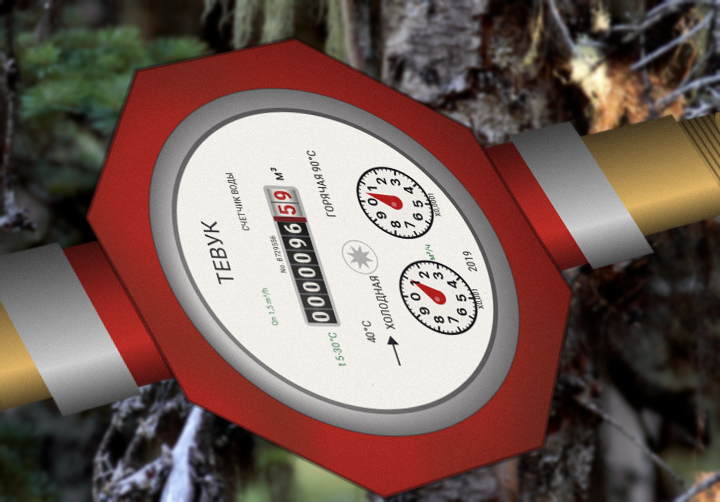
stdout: value=96.5910 unit=m³
